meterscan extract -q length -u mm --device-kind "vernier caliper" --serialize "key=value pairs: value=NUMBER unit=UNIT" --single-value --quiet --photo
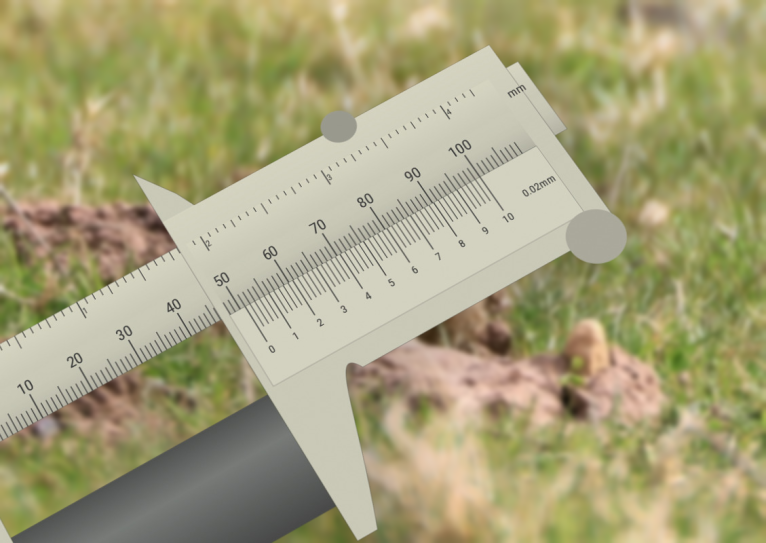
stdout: value=51.0 unit=mm
